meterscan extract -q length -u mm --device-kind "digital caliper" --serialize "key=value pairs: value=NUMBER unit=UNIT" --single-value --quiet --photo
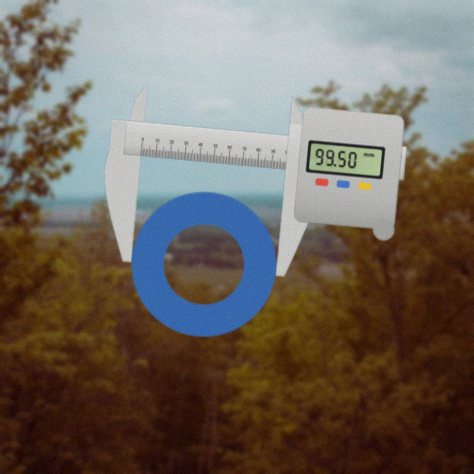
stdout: value=99.50 unit=mm
